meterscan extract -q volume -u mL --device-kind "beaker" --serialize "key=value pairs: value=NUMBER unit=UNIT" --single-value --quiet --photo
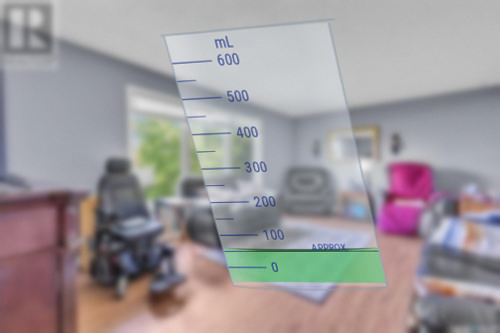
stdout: value=50 unit=mL
